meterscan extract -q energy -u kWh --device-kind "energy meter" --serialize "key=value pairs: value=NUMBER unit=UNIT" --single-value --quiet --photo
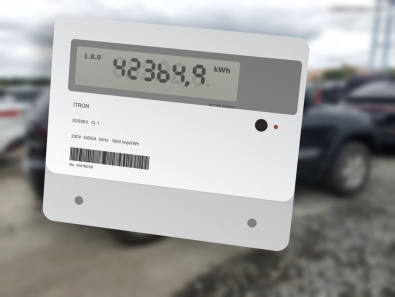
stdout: value=42364.9 unit=kWh
